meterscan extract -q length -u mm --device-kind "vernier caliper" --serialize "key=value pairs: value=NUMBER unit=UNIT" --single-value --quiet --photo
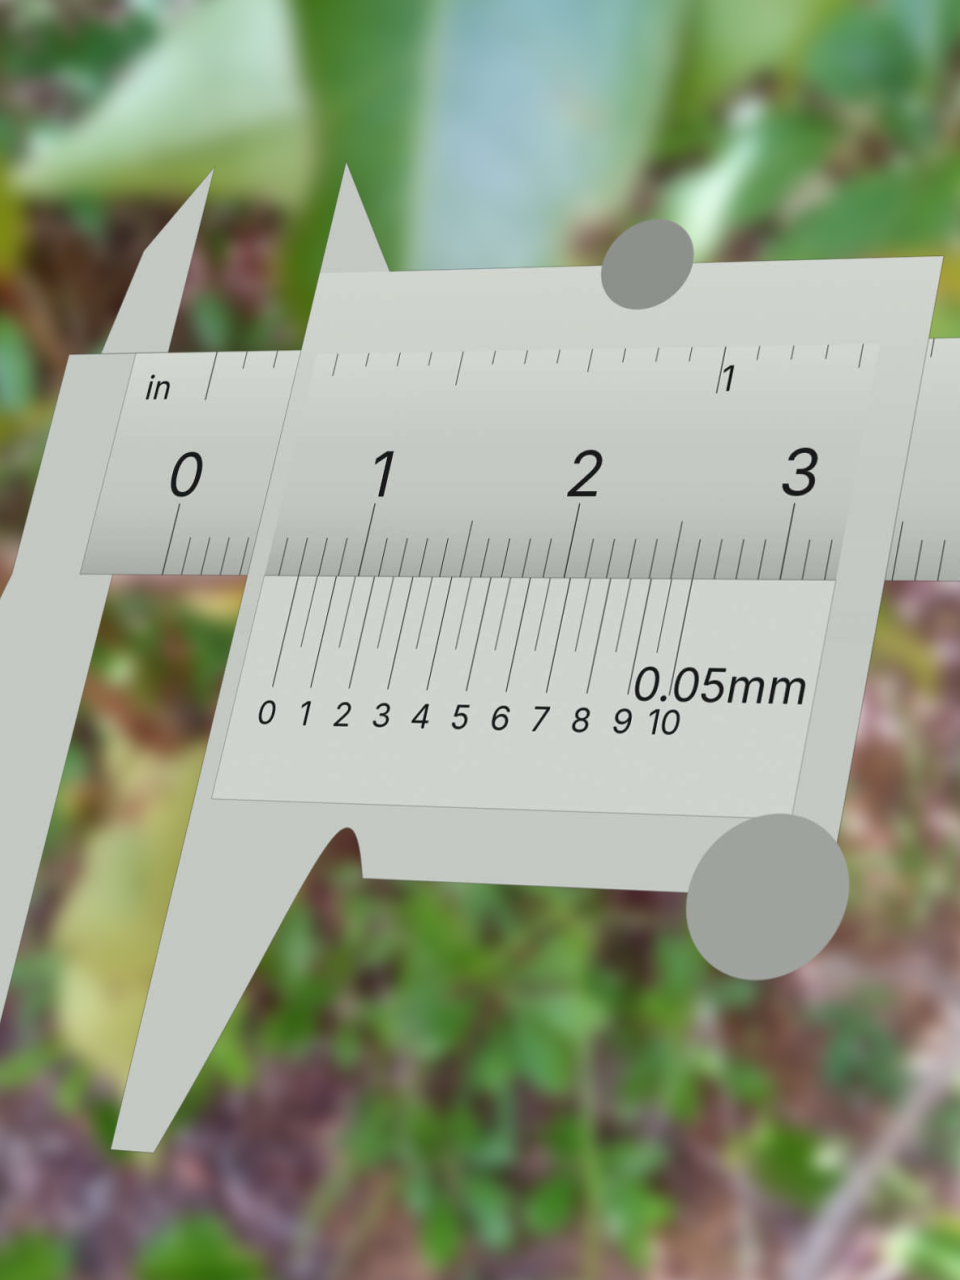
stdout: value=7.0 unit=mm
